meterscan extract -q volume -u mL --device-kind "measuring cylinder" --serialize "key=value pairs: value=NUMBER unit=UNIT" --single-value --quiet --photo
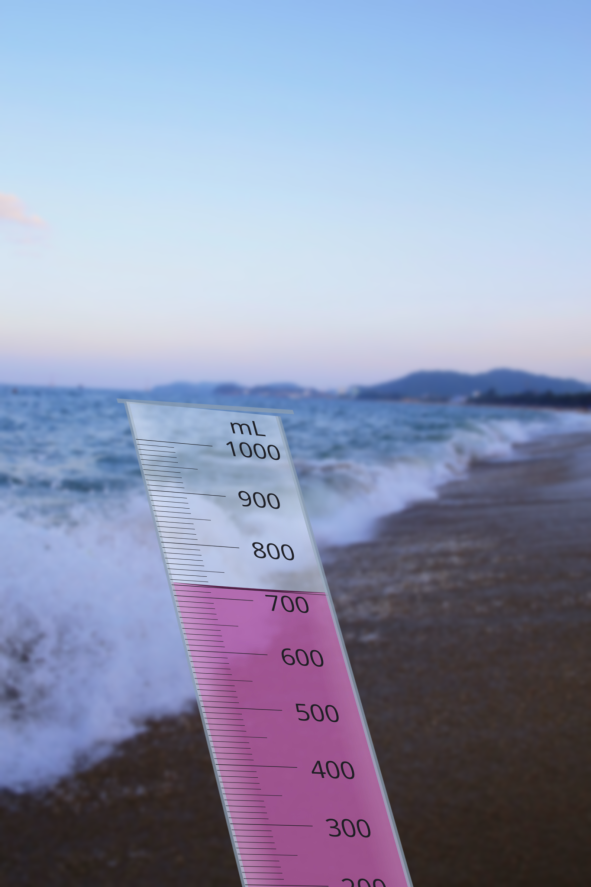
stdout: value=720 unit=mL
